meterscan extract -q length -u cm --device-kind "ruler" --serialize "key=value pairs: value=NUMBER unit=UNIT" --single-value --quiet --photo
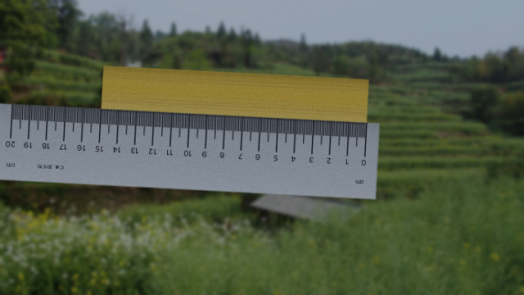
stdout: value=15 unit=cm
